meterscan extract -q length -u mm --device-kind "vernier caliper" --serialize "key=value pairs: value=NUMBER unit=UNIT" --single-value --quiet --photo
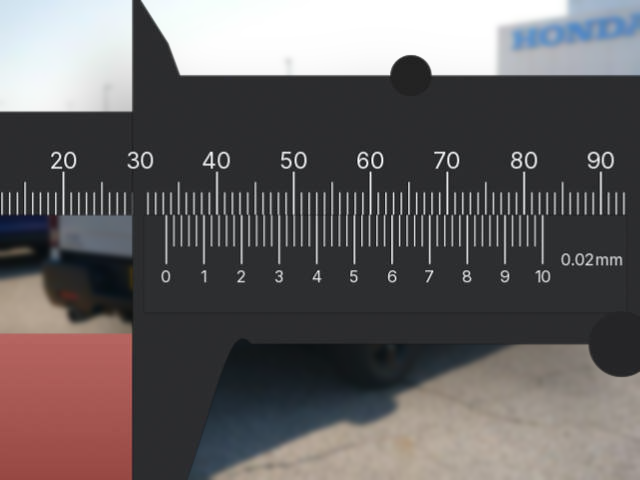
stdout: value=33.4 unit=mm
